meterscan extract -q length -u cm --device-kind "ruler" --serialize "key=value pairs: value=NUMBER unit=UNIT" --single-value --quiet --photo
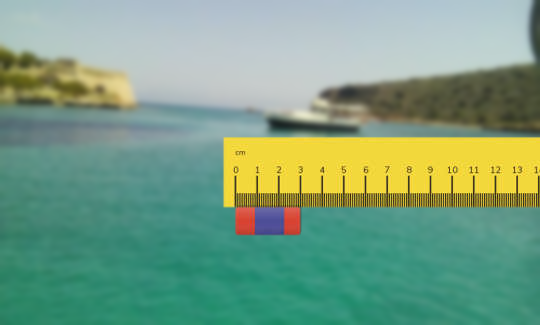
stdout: value=3 unit=cm
